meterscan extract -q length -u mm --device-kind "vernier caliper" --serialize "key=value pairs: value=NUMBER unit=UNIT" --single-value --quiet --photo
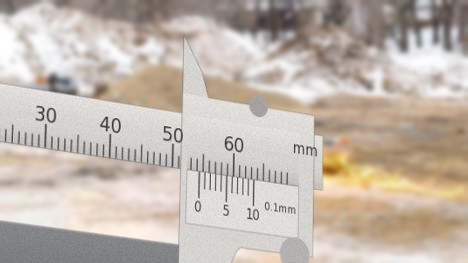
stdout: value=54.4 unit=mm
